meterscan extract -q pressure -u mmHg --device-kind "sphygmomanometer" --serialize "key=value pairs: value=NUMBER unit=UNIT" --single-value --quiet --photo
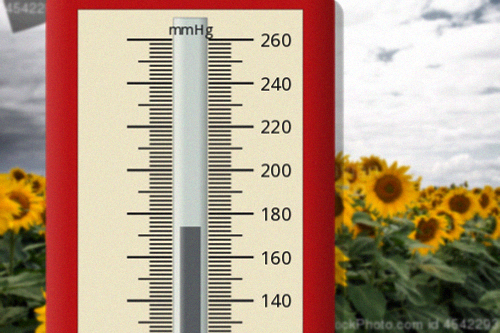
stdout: value=174 unit=mmHg
